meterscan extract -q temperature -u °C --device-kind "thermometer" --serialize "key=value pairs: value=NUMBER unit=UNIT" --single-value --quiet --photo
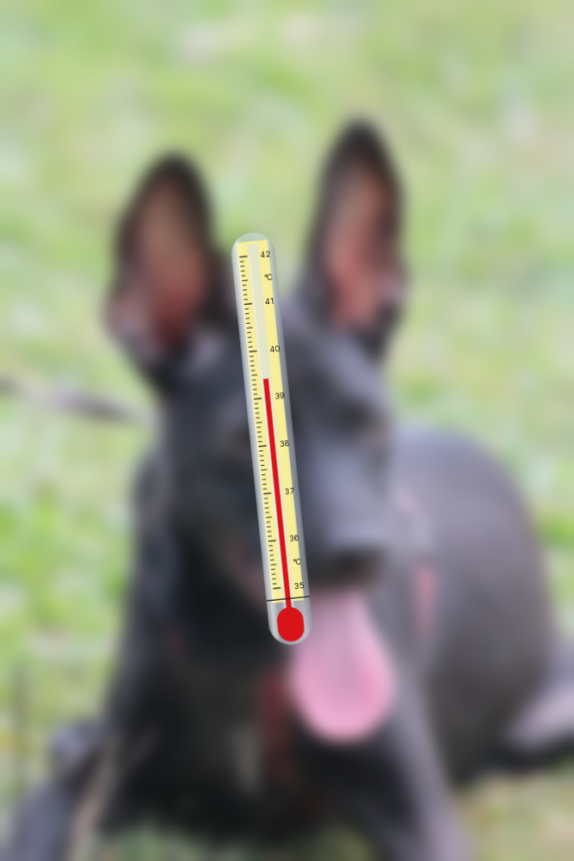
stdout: value=39.4 unit=°C
